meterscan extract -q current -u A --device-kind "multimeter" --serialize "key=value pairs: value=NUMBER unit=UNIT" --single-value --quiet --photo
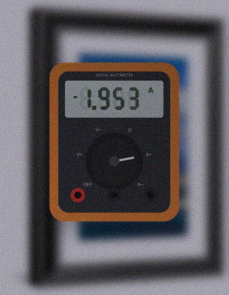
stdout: value=-1.953 unit=A
